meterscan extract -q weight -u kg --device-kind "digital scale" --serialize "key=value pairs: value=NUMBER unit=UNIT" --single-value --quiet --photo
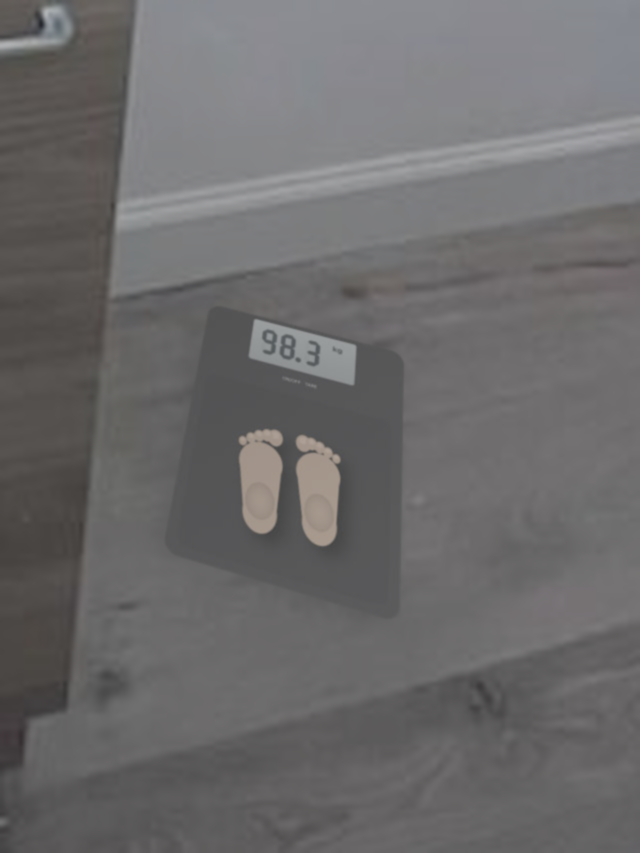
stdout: value=98.3 unit=kg
